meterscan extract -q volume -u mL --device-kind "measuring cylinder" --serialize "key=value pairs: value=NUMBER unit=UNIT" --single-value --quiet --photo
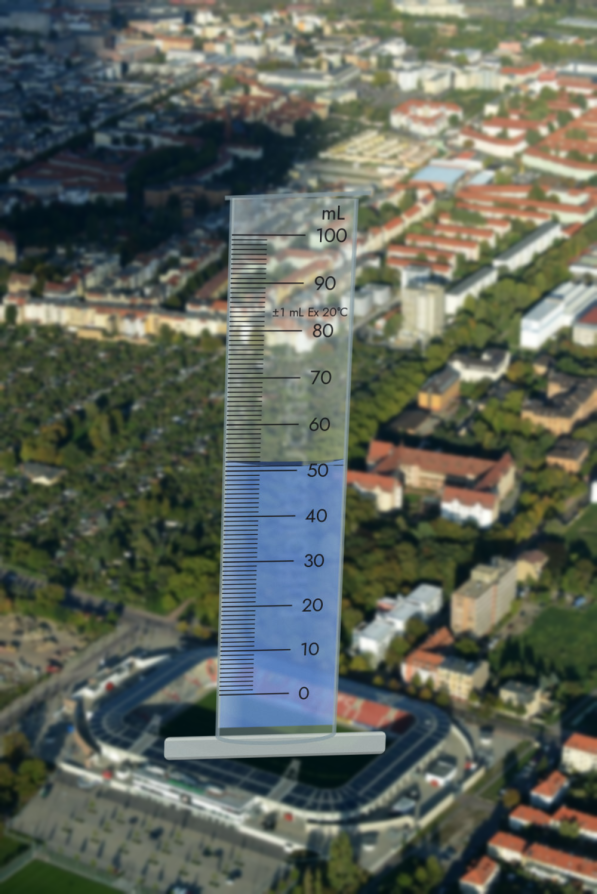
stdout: value=51 unit=mL
